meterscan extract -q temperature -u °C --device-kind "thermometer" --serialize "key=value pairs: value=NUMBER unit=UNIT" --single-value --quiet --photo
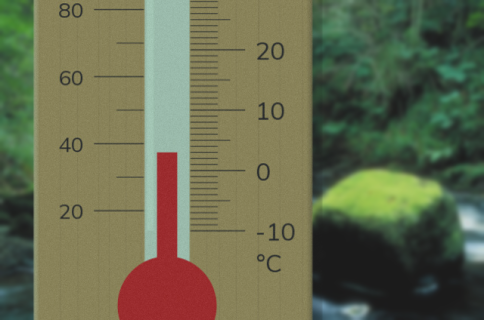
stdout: value=3 unit=°C
